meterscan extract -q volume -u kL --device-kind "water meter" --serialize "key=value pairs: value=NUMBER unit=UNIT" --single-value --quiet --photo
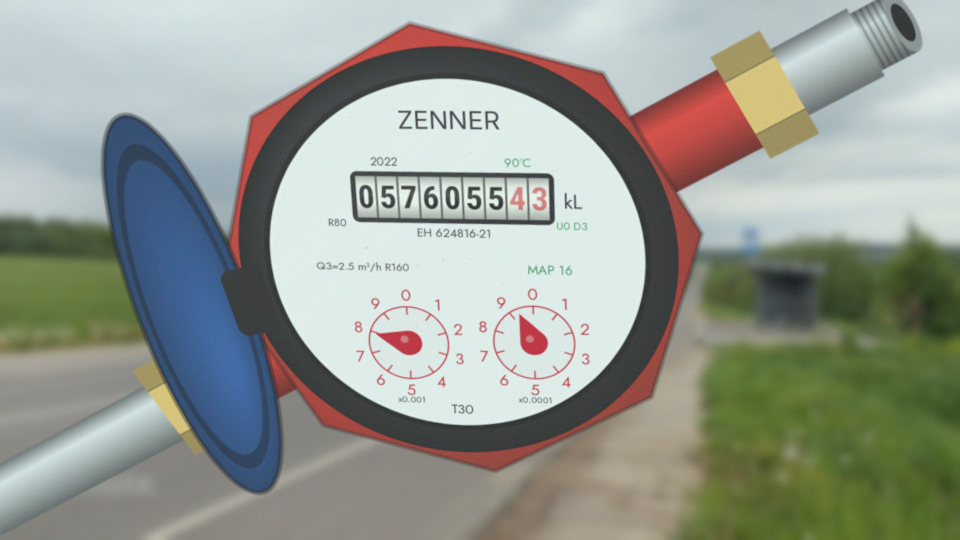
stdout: value=576055.4379 unit=kL
